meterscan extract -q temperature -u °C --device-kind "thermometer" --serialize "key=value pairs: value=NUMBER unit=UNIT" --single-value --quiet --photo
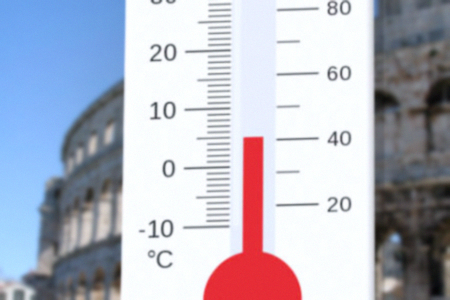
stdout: value=5 unit=°C
